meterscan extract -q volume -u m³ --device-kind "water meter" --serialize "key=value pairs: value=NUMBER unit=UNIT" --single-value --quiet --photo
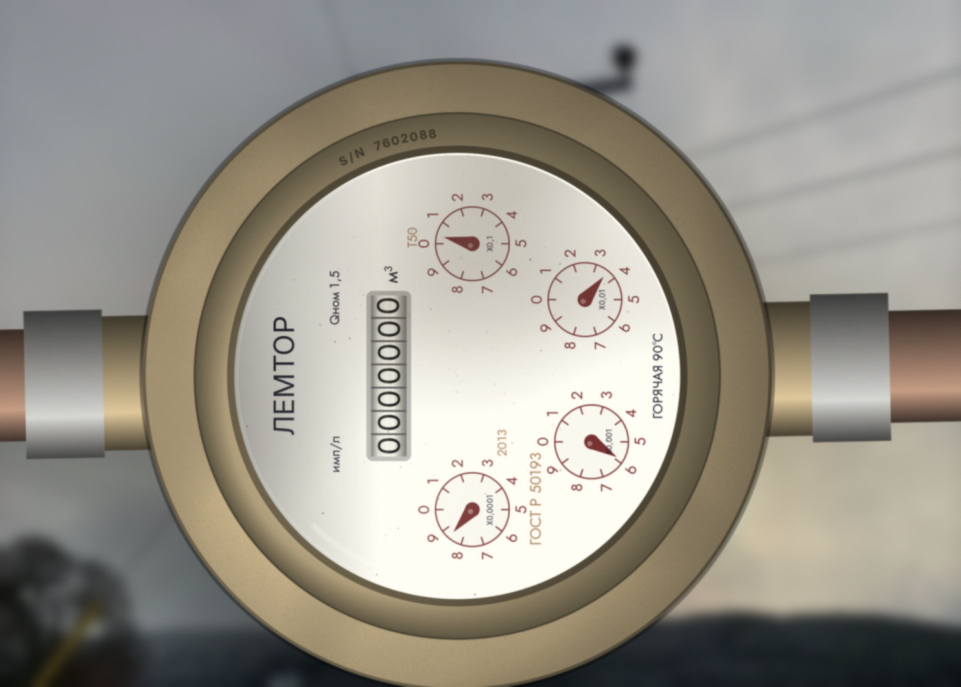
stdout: value=0.0358 unit=m³
